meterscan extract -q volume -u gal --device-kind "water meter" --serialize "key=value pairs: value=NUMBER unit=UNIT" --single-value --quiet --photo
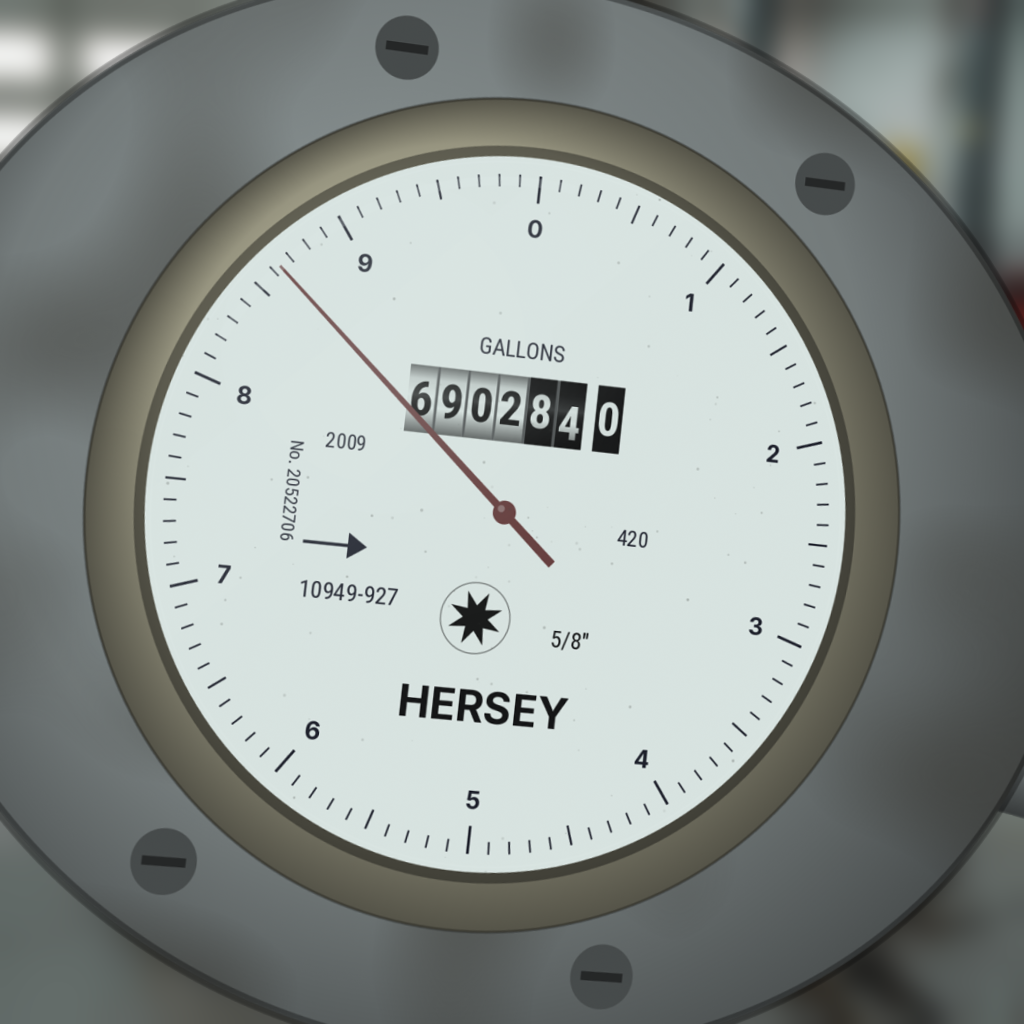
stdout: value=6902838.6 unit=gal
